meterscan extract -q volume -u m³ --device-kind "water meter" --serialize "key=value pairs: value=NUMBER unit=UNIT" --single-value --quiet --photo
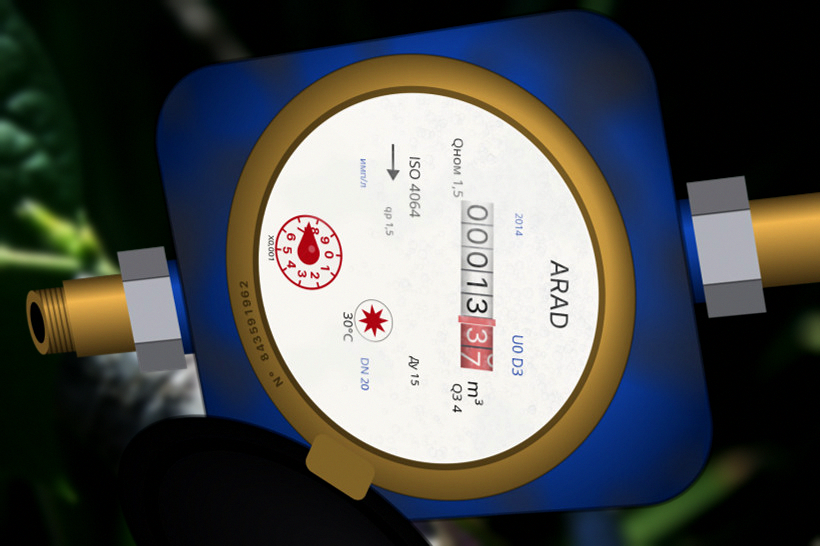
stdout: value=13.367 unit=m³
